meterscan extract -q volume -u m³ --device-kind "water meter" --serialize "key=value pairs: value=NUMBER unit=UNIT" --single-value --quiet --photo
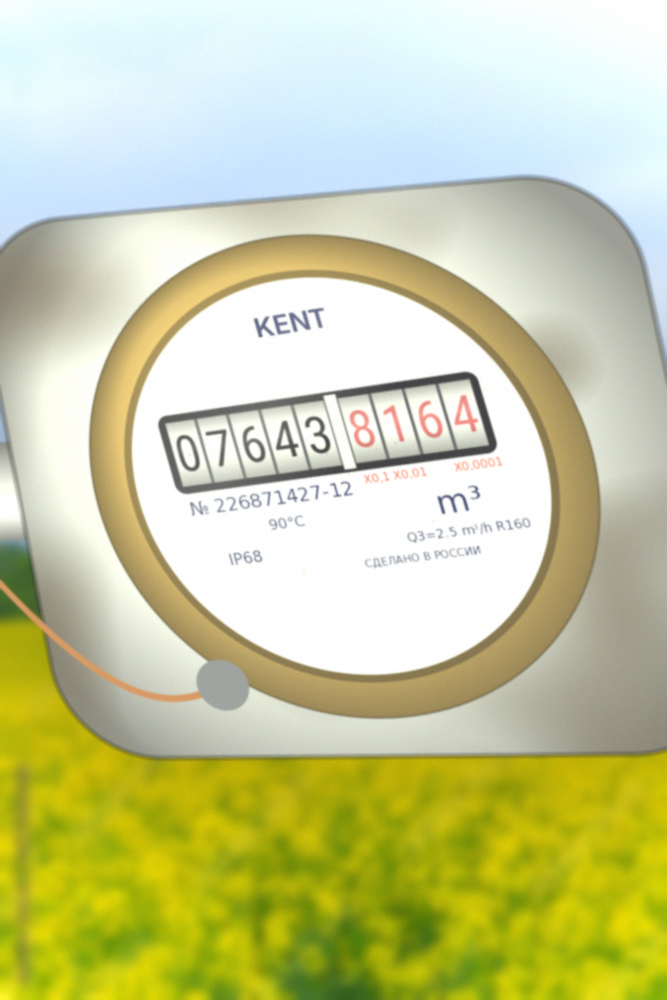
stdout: value=7643.8164 unit=m³
